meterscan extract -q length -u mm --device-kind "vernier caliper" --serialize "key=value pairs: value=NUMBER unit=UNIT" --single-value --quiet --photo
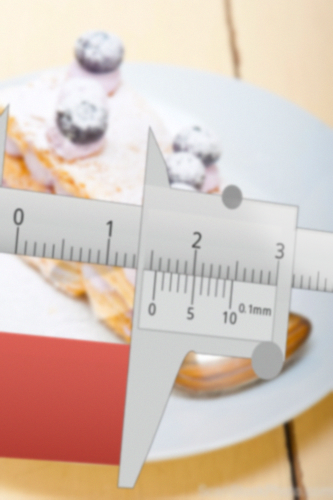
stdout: value=15.6 unit=mm
